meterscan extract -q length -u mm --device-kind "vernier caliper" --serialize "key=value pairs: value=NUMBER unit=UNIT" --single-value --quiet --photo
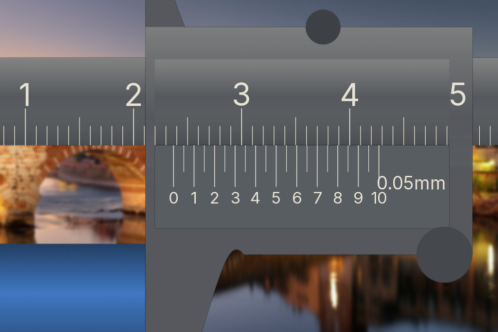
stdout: value=23.7 unit=mm
